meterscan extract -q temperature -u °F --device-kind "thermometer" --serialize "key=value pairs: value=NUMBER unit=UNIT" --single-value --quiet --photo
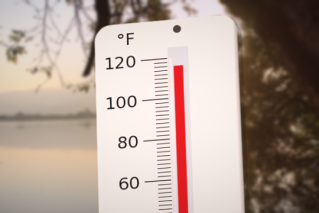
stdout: value=116 unit=°F
